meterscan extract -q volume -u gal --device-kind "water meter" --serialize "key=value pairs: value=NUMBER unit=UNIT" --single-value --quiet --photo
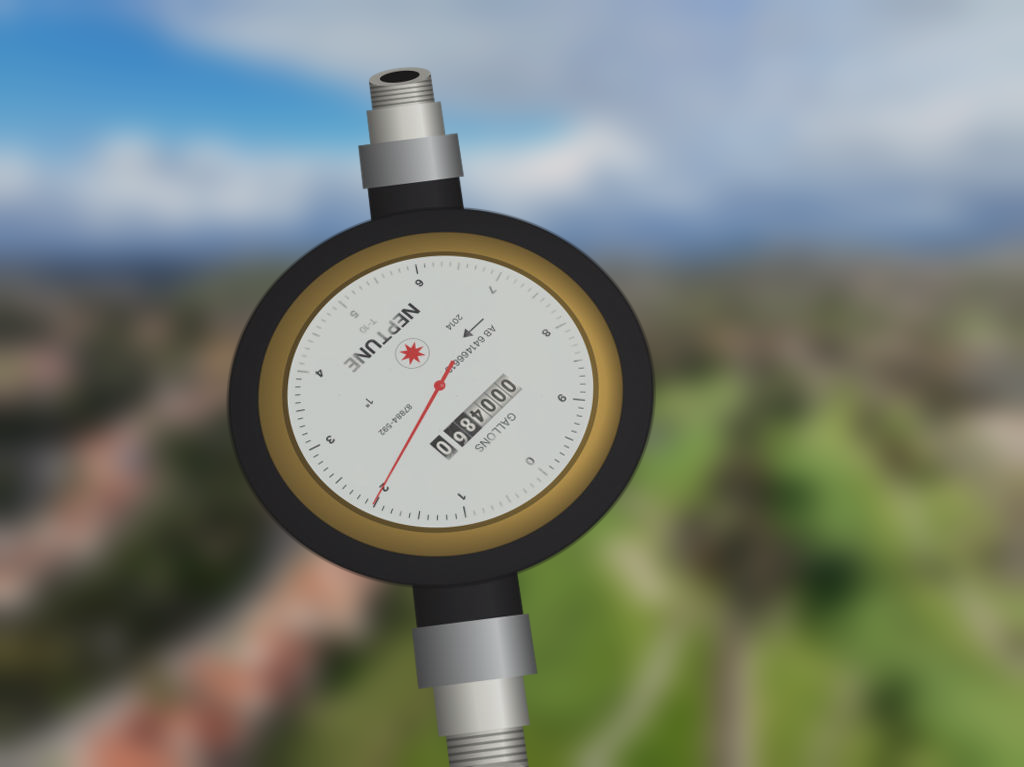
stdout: value=4862.0 unit=gal
